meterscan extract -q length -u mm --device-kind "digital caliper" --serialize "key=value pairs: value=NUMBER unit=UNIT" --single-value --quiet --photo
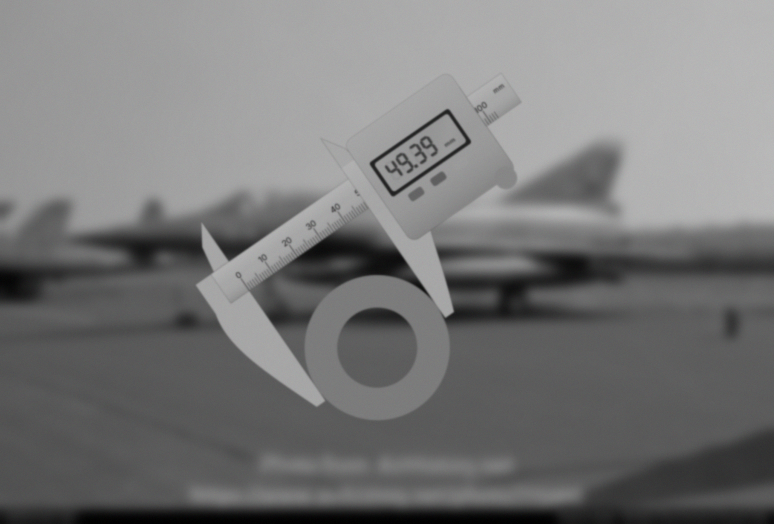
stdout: value=49.39 unit=mm
